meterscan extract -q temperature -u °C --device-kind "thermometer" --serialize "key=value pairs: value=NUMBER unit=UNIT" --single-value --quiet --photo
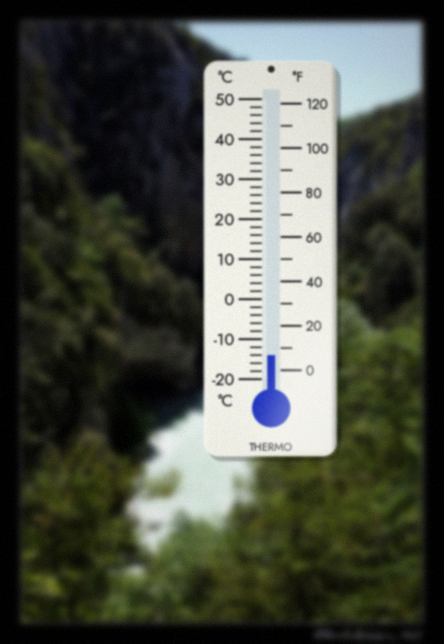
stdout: value=-14 unit=°C
